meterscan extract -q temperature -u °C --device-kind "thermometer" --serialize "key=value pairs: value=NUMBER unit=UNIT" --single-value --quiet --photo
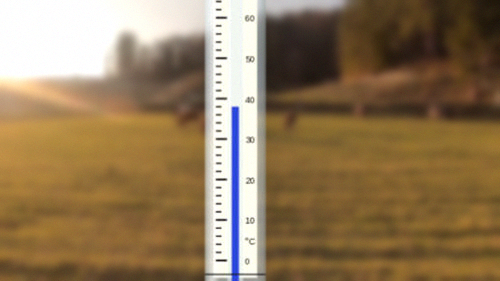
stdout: value=38 unit=°C
